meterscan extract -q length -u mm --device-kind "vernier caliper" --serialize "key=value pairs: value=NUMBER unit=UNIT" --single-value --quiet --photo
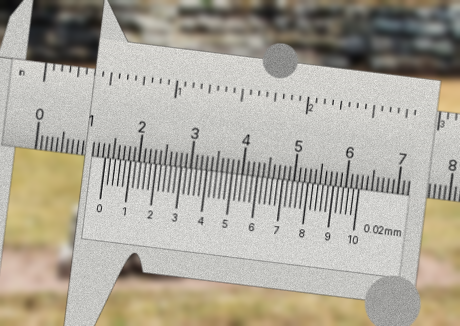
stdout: value=13.5 unit=mm
